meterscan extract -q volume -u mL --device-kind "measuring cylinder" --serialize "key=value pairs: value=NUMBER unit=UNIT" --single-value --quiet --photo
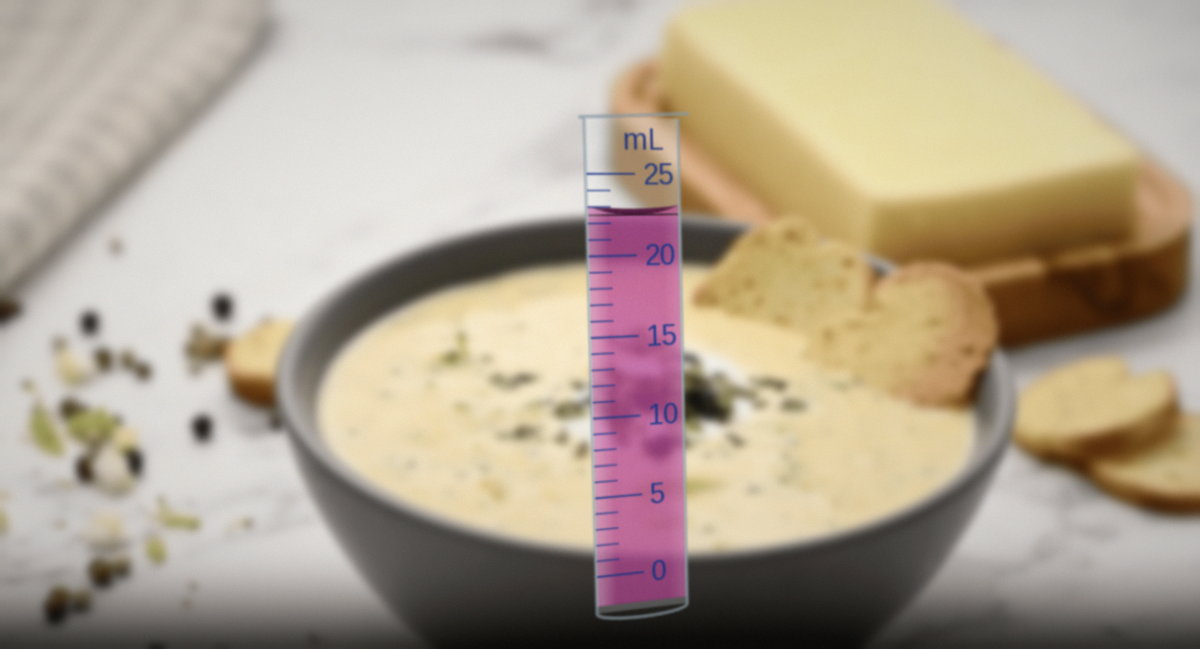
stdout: value=22.5 unit=mL
